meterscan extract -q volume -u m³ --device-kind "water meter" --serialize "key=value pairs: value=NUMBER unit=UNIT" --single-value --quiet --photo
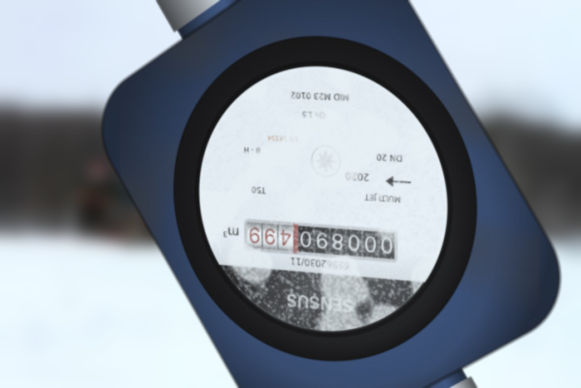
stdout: value=890.499 unit=m³
